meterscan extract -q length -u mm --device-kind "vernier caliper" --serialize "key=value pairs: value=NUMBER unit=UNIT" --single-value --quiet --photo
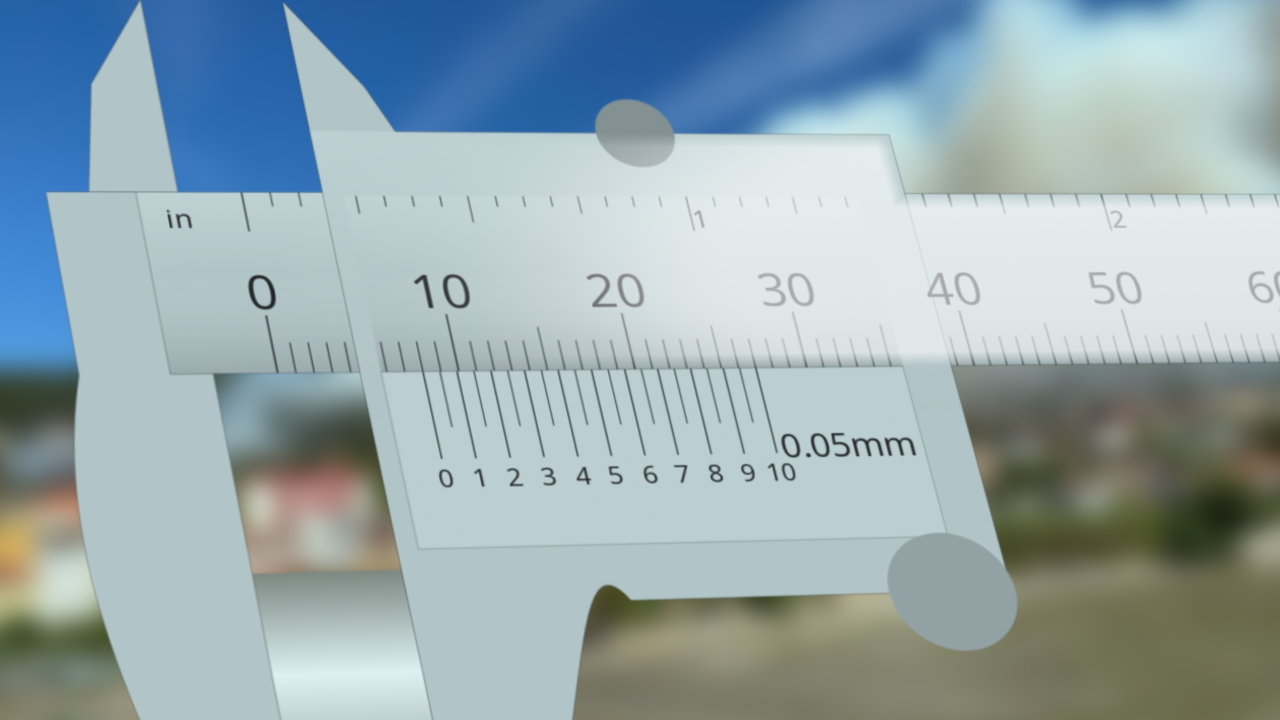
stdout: value=8.0 unit=mm
